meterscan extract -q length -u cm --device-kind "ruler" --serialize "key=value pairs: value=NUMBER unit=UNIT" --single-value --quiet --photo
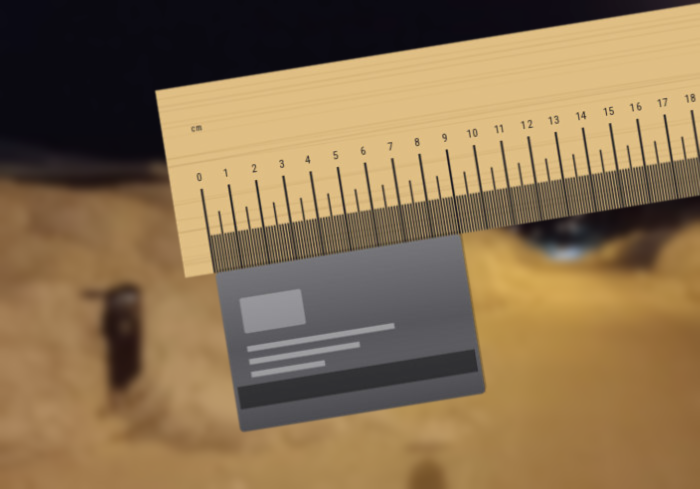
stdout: value=9 unit=cm
